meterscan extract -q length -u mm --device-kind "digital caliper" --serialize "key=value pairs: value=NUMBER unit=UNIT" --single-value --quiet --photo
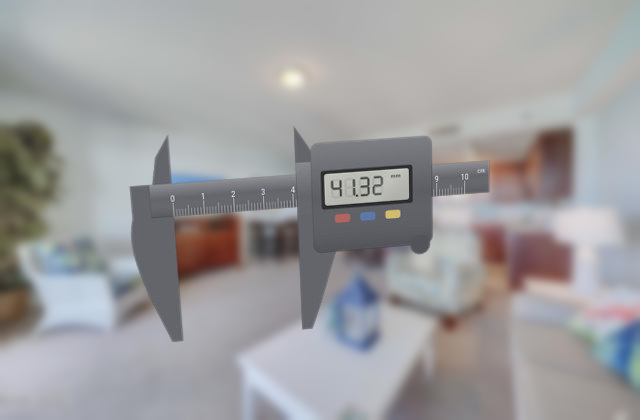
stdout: value=41.32 unit=mm
